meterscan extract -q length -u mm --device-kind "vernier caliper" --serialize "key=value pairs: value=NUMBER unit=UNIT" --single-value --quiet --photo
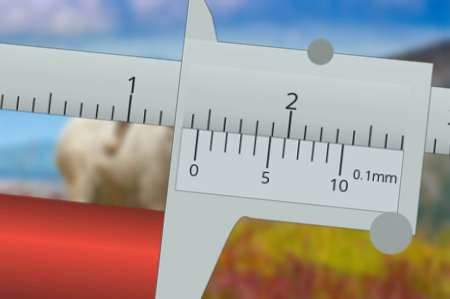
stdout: value=14.4 unit=mm
